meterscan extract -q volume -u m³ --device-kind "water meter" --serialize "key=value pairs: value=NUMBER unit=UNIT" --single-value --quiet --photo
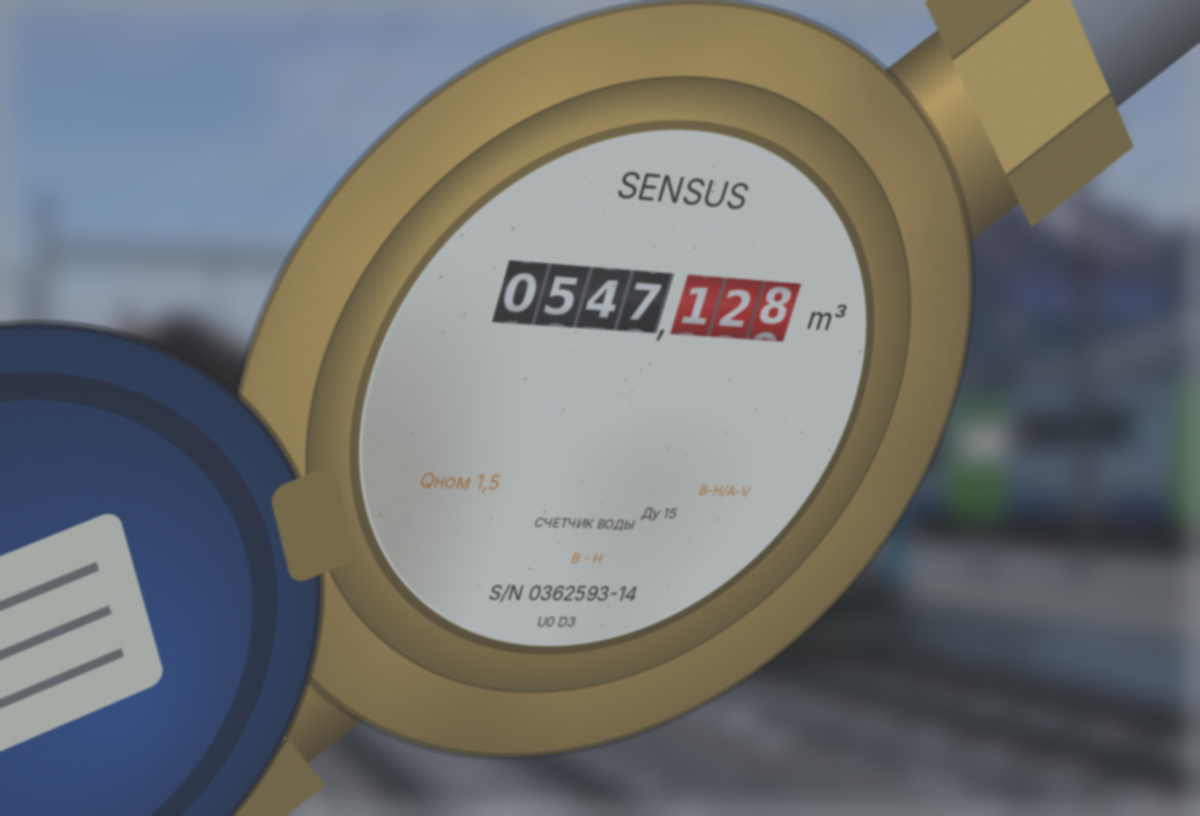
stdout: value=547.128 unit=m³
